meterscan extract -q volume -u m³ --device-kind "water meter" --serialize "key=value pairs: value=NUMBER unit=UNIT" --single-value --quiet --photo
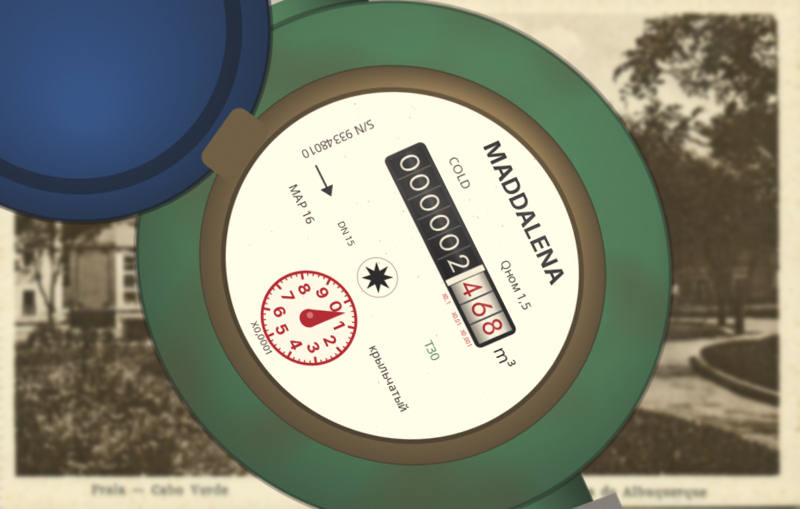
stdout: value=2.4680 unit=m³
